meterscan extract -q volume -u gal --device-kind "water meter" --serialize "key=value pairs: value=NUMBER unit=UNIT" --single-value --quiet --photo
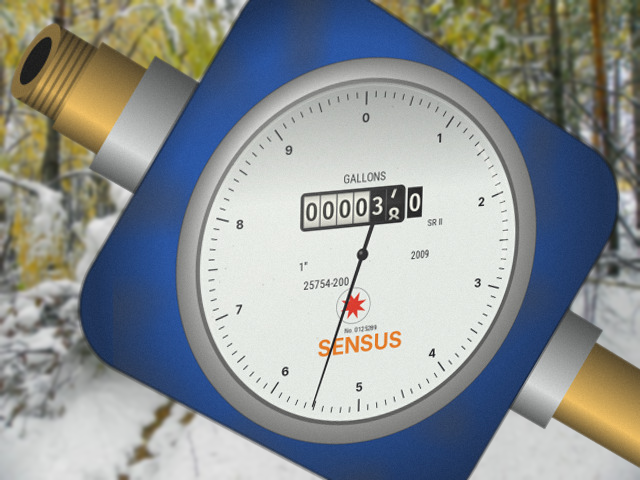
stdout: value=375.5 unit=gal
